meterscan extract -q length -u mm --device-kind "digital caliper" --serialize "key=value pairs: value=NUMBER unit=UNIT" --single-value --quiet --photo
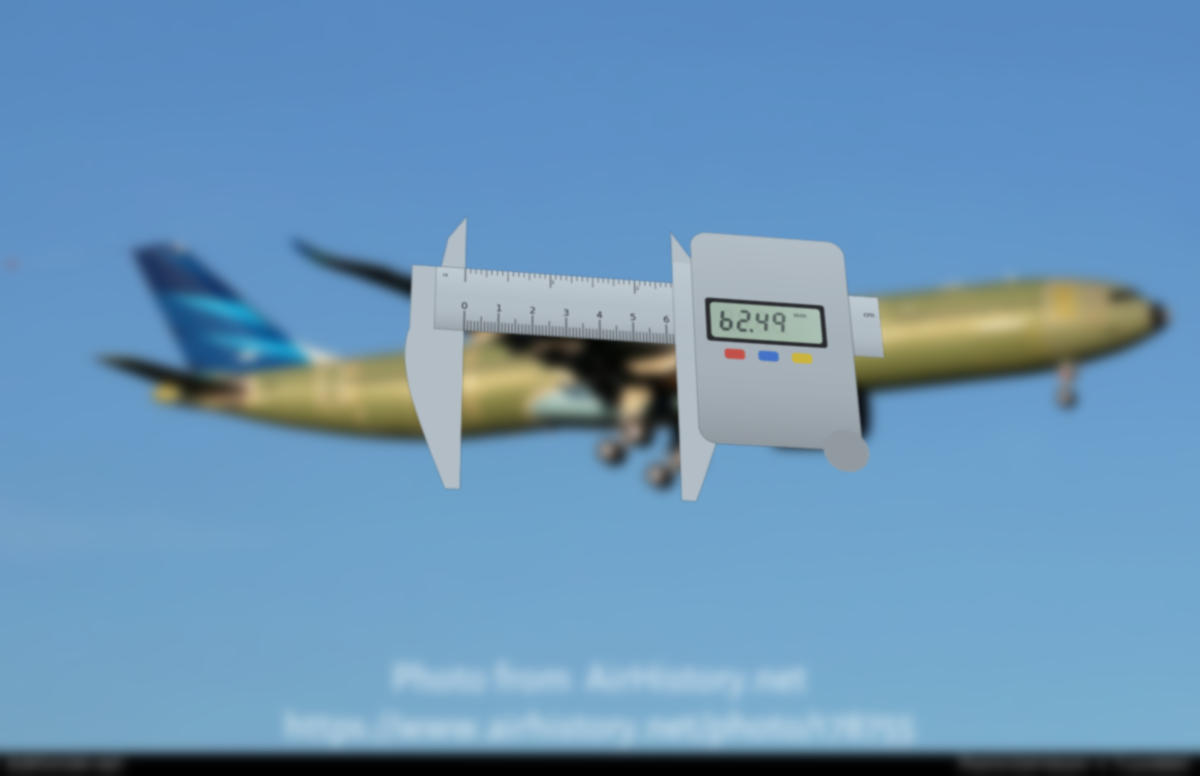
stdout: value=62.49 unit=mm
